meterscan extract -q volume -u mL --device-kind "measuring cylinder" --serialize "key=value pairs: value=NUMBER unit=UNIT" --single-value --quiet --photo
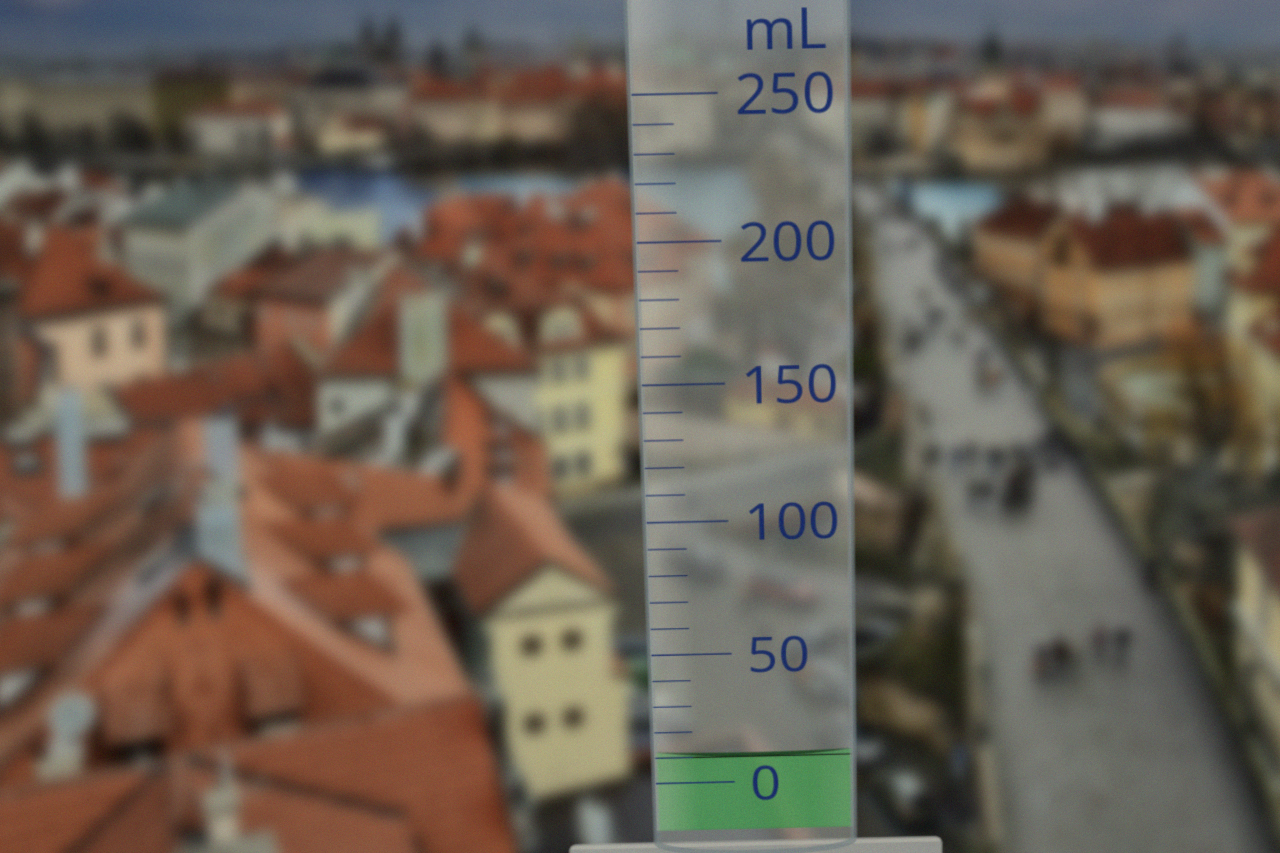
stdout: value=10 unit=mL
